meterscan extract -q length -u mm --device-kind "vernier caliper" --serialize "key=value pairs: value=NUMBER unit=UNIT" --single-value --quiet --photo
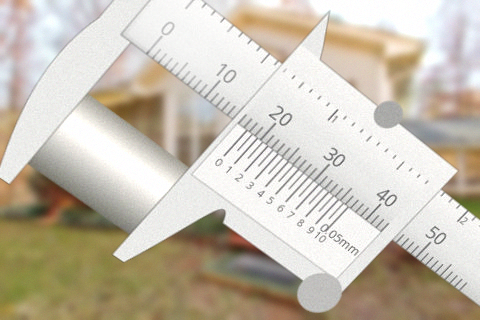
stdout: value=17.6 unit=mm
